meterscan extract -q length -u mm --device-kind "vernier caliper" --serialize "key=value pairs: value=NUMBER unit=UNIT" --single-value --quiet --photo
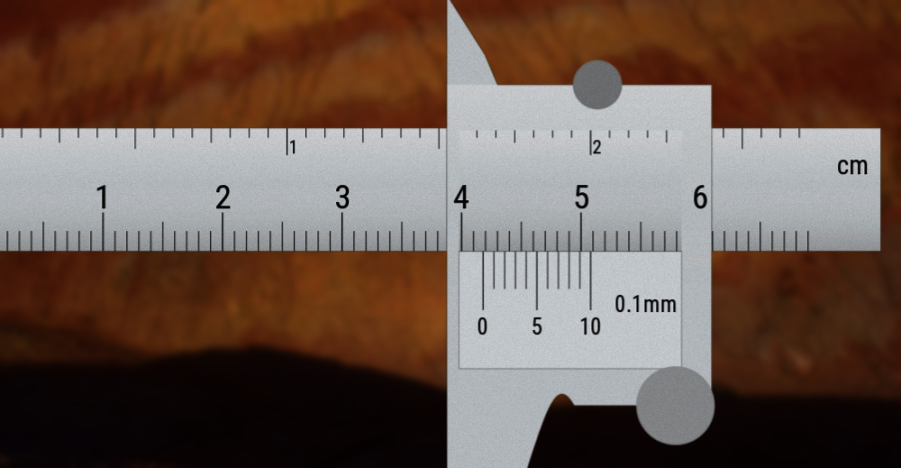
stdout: value=41.8 unit=mm
